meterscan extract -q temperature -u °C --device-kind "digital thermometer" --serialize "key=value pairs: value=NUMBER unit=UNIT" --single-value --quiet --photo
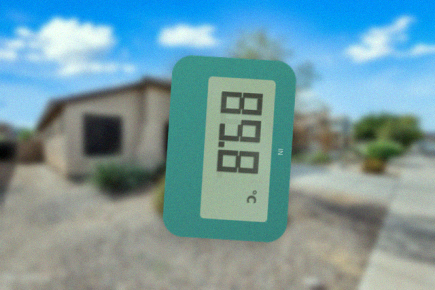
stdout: value=89.8 unit=°C
